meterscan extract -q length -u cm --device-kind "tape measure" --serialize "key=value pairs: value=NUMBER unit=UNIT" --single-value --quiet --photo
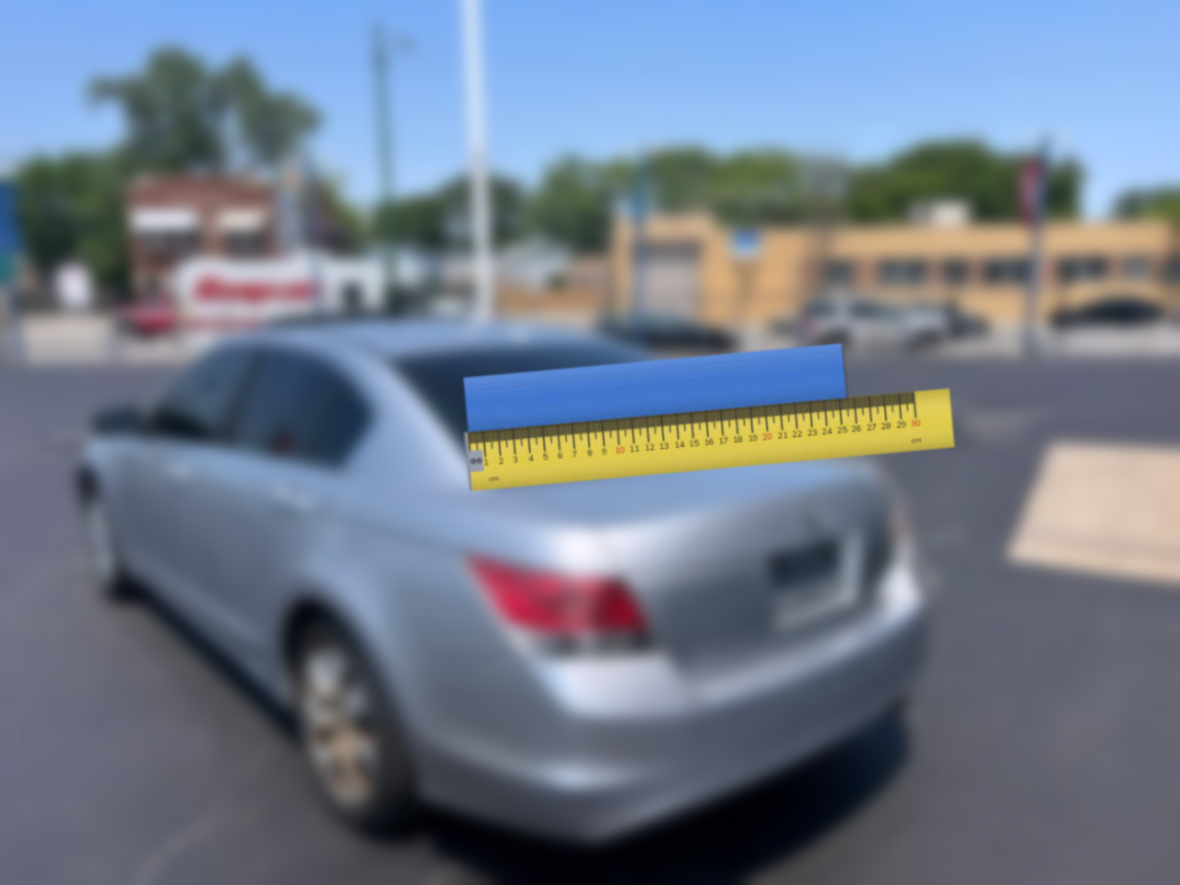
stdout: value=25.5 unit=cm
